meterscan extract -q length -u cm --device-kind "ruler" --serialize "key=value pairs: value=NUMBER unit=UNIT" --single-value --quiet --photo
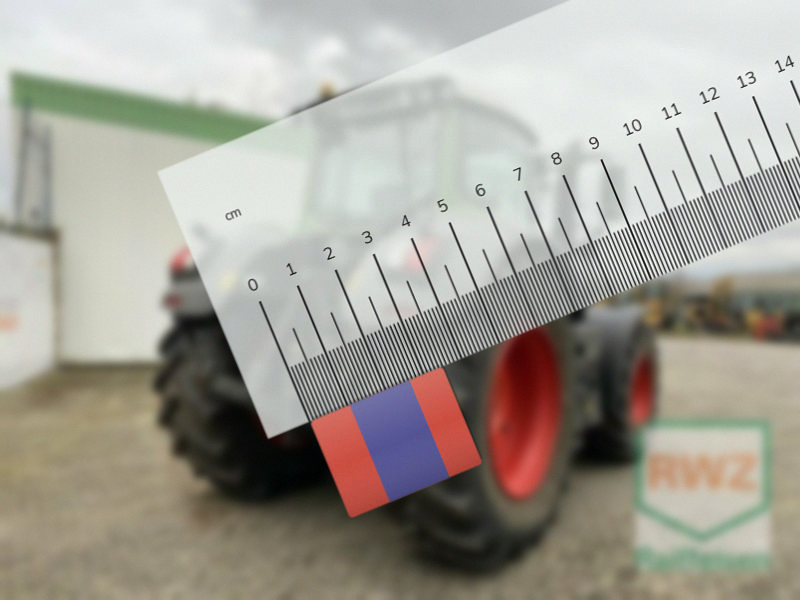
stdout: value=3.5 unit=cm
